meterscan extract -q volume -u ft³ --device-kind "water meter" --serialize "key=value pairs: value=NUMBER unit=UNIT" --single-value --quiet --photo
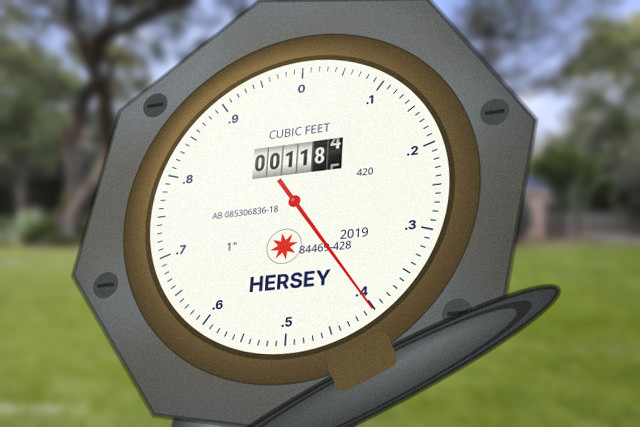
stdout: value=1184.40 unit=ft³
